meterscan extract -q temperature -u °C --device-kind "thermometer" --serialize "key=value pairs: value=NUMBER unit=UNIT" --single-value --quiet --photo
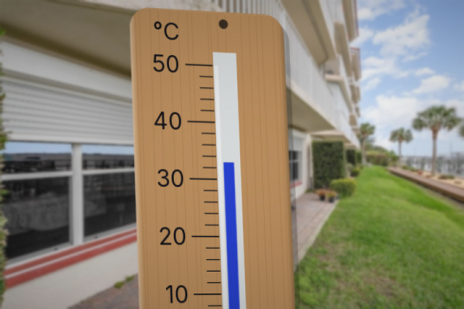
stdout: value=33 unit=°C
